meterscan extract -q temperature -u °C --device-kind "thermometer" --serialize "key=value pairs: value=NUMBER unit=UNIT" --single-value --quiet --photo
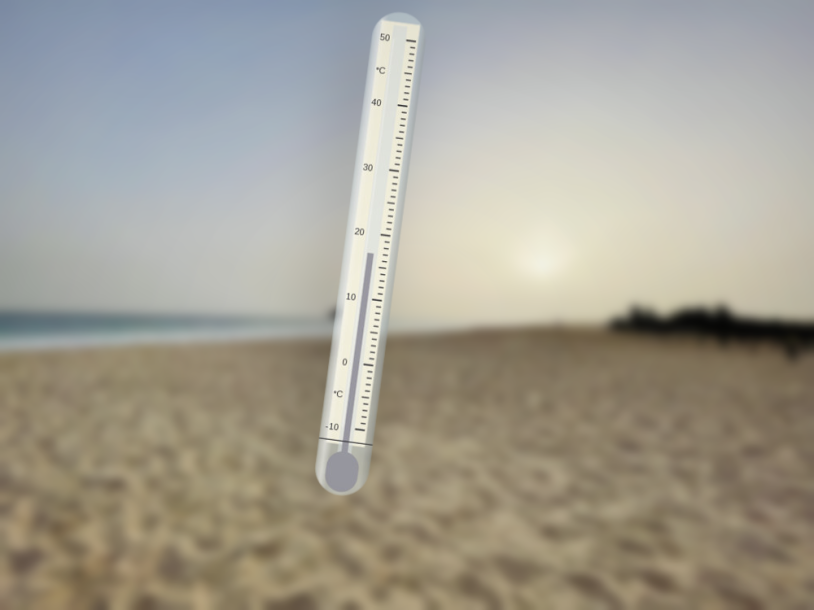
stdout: value=17 unit=°C
